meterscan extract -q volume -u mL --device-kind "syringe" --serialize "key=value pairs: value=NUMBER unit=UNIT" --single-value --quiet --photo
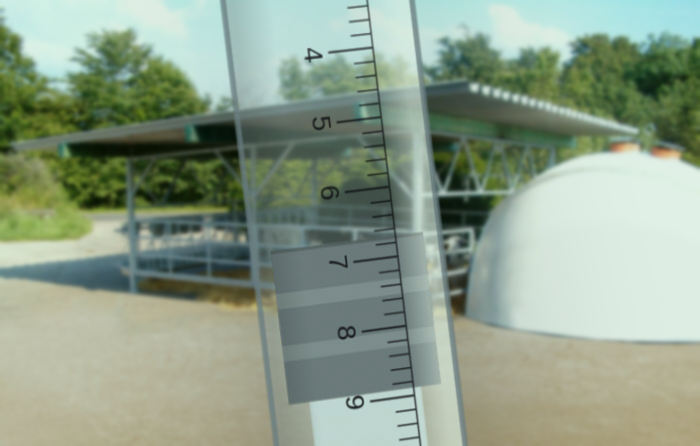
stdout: value=6.7 unit=mL
